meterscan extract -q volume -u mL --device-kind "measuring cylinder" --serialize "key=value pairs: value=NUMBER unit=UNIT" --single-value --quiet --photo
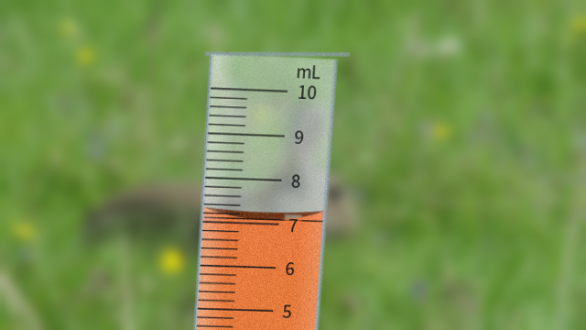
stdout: value=7.1 unit=mL
